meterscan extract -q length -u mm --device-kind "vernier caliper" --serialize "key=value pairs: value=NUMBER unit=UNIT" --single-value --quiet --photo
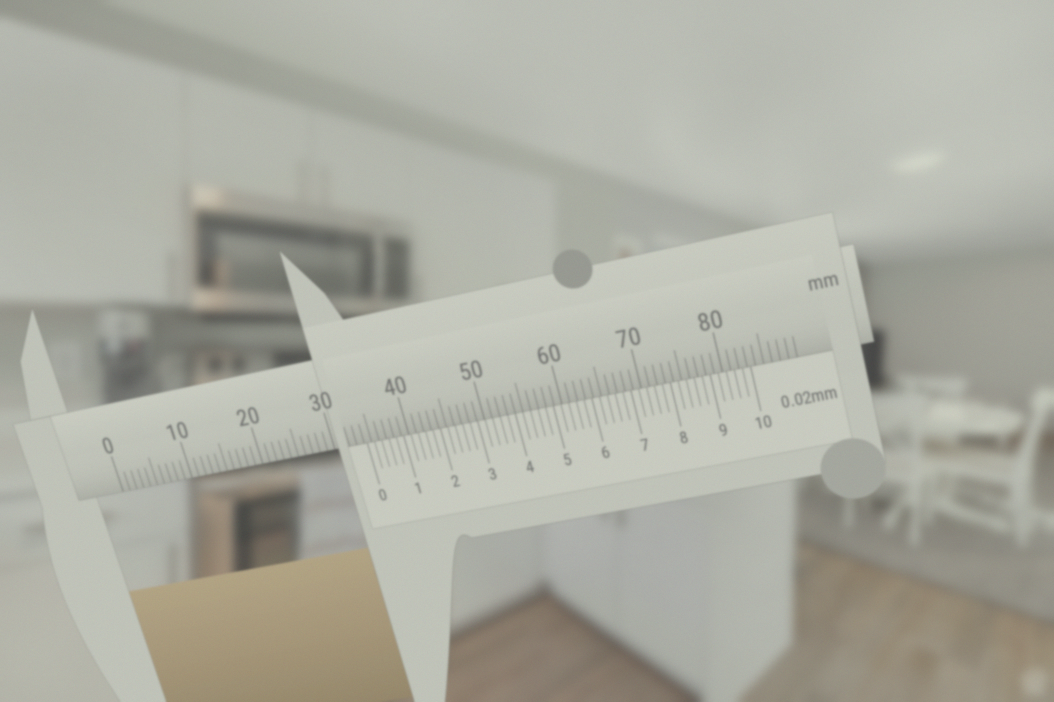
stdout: value=34.4 unit=mm
